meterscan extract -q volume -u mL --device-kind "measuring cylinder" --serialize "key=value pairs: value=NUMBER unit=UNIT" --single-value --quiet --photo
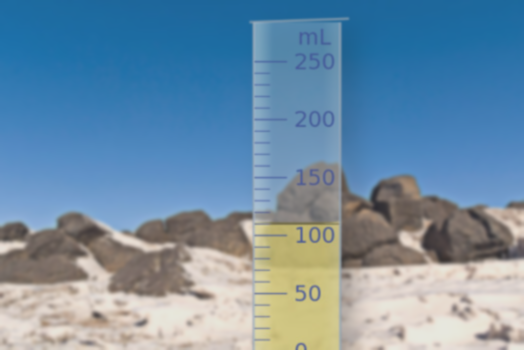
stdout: value=110 unit=mL
